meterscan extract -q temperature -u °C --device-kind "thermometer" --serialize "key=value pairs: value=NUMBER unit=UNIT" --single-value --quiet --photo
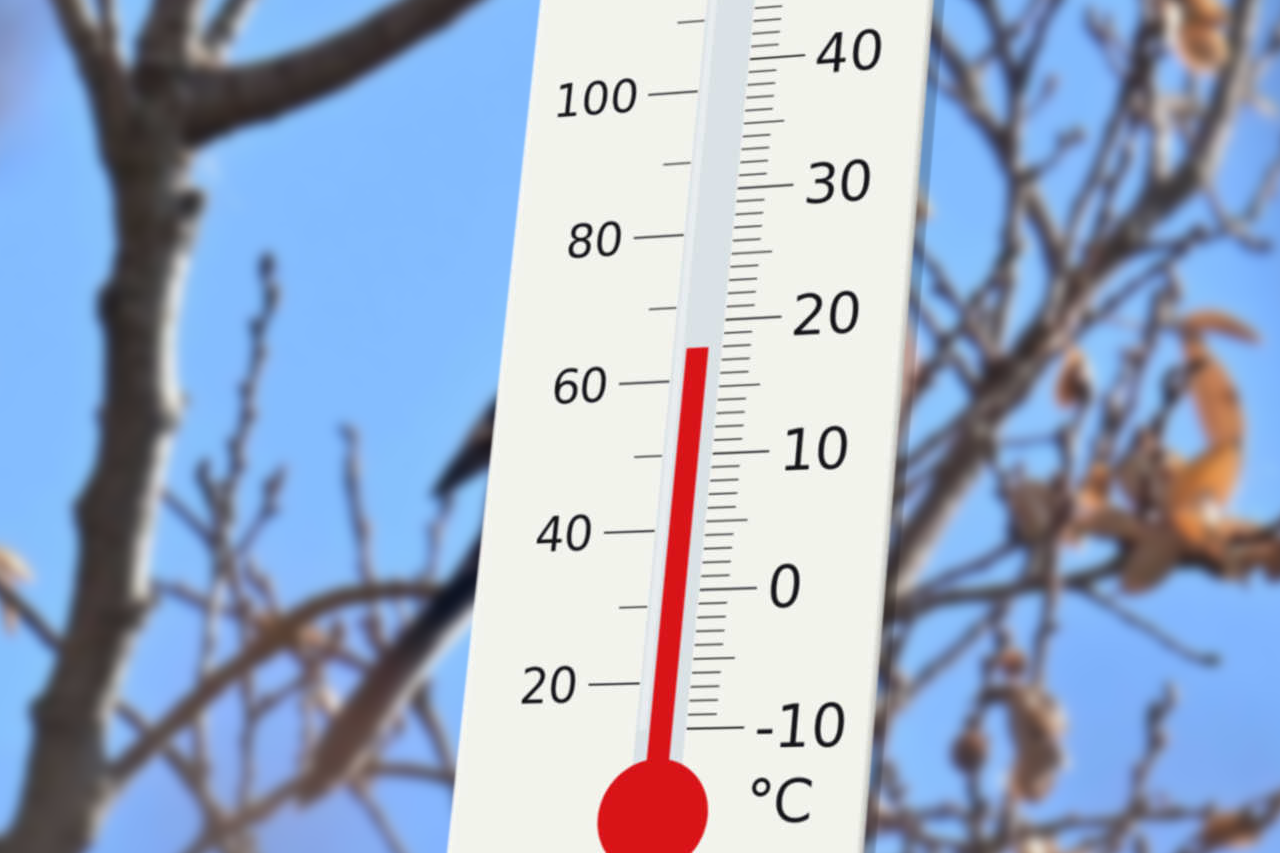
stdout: value=18 unit=°C
